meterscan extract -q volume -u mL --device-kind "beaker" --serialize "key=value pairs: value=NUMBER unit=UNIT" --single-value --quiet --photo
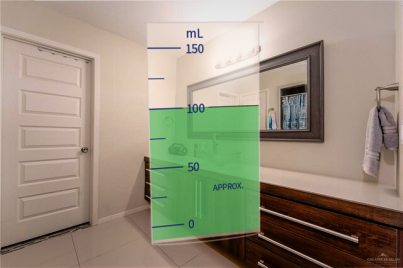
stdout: value=100 unit=mL
